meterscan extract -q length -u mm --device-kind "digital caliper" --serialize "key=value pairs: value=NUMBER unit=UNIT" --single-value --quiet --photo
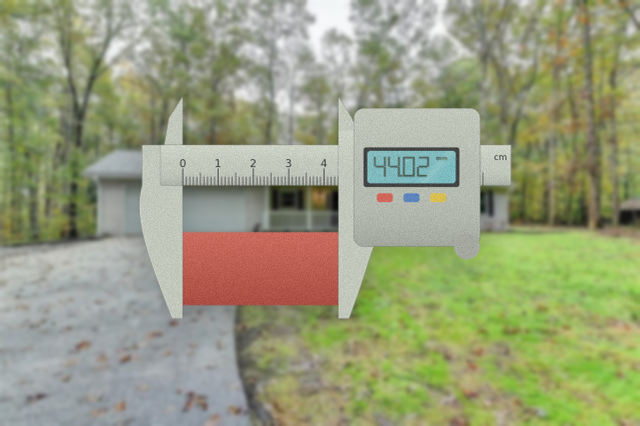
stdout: value=44.02 unit=mm
